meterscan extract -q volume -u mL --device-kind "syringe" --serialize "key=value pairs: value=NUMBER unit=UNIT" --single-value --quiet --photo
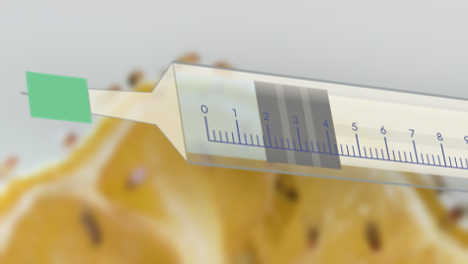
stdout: value=1.8 unit=mL
